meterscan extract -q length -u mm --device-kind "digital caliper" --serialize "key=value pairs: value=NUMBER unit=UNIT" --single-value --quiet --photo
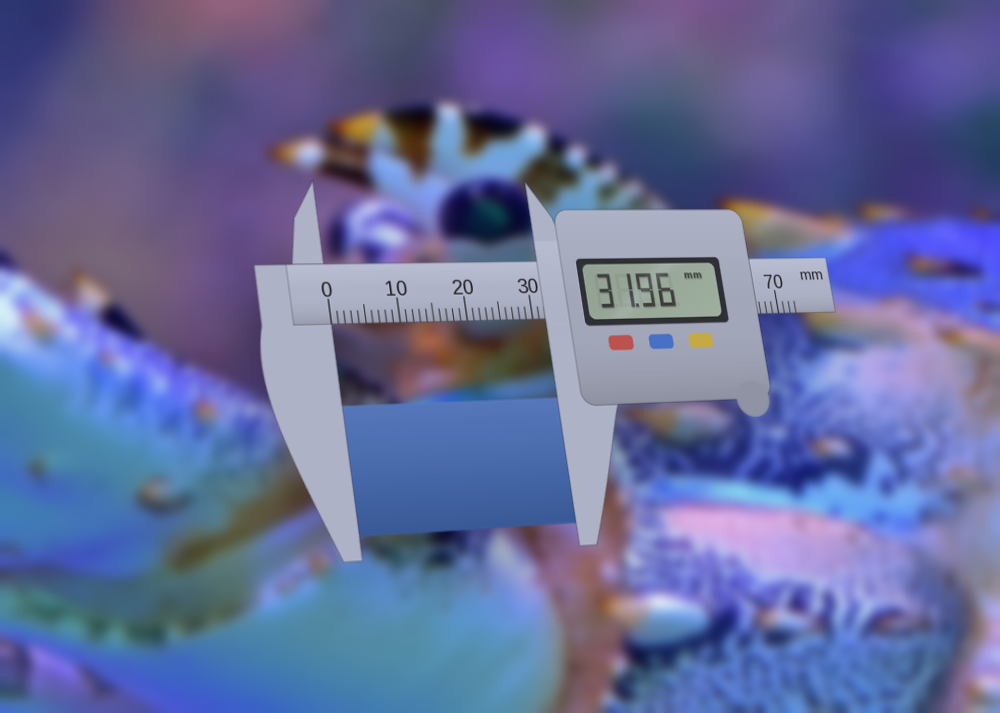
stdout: value=31.96 unit=mm
